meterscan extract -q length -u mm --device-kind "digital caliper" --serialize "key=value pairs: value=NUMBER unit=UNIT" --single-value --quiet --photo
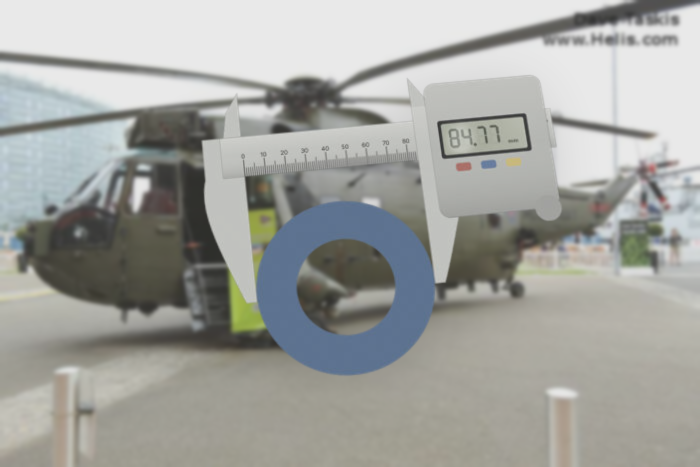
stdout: value=84.77 unit=mm
